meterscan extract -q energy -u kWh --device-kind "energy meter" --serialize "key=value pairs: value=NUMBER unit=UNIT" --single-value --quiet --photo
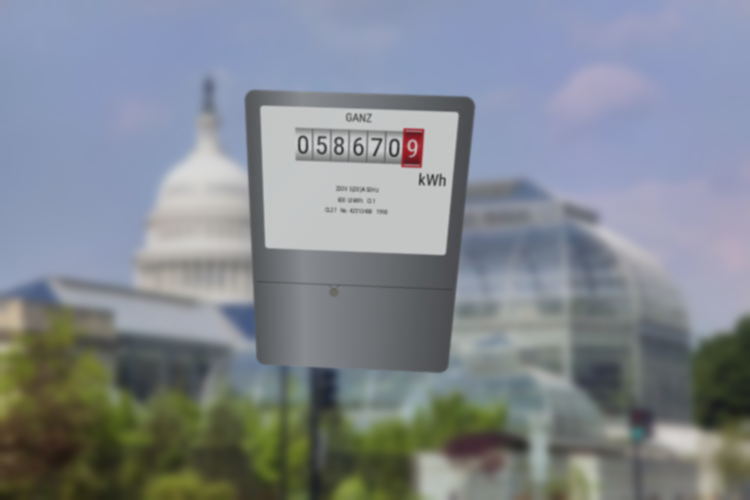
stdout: value=58670.9 unit=kWh
